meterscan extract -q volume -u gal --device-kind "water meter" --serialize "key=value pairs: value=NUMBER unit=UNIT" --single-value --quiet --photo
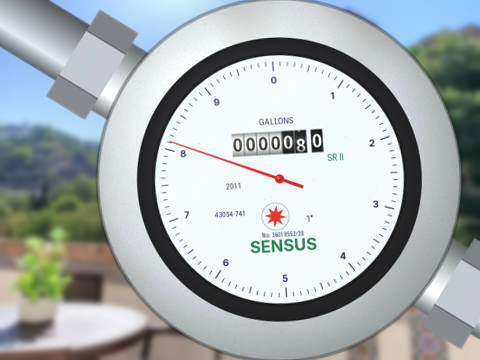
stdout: value=78.1 unit=gal
